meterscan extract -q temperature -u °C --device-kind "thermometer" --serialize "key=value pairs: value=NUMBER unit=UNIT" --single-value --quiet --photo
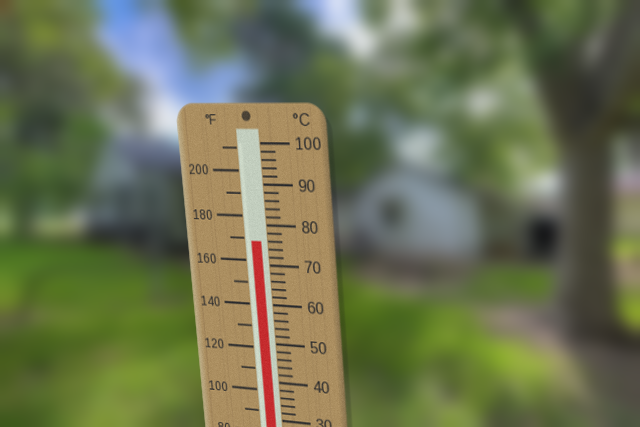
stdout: value=76 unit=°C
